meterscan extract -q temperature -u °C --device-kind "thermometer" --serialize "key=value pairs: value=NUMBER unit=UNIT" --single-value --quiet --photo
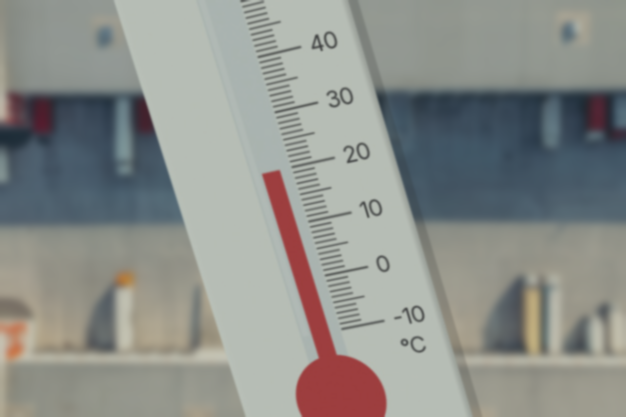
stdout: value=20 unit=°C
